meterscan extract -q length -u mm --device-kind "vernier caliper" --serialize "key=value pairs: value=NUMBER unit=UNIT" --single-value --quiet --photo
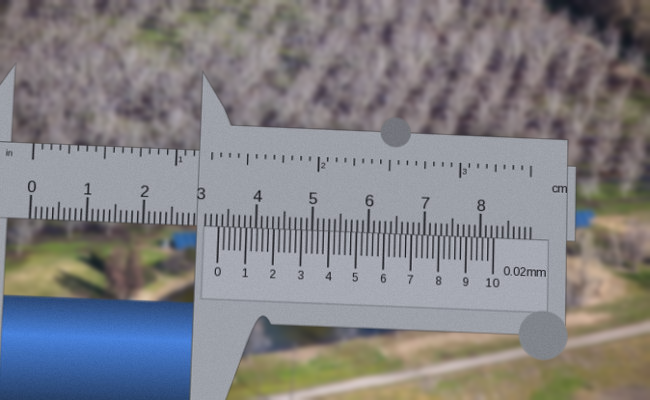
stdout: value=33.4 unit=mm
